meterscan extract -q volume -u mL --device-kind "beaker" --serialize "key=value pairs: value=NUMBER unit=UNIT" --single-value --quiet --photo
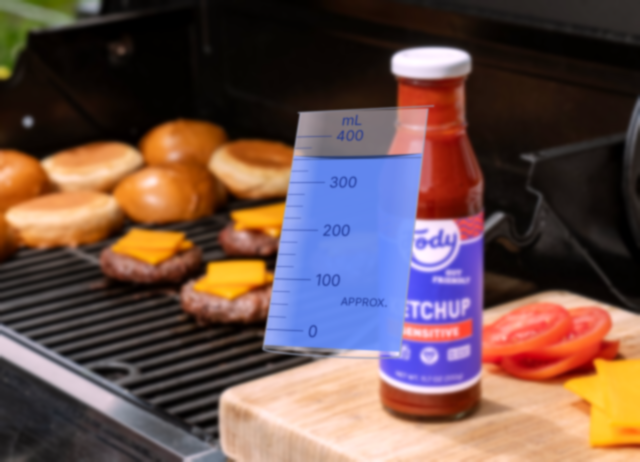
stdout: value=350 unit=mL
